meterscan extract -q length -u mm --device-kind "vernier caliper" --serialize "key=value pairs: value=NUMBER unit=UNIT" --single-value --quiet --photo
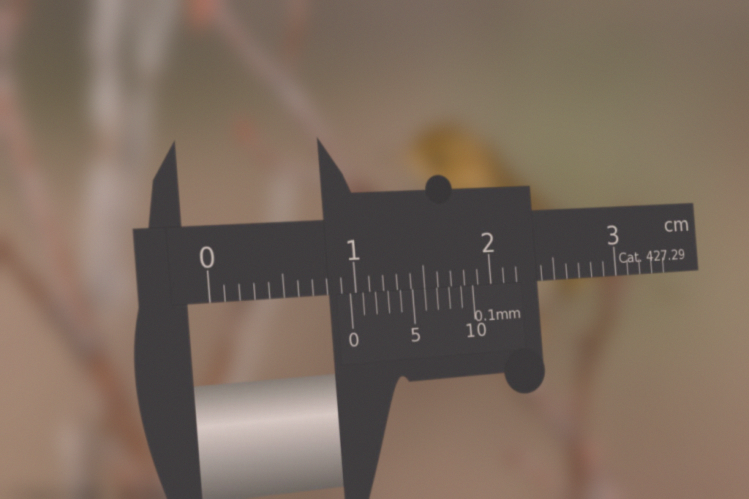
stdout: value=9.6 unit=mm
